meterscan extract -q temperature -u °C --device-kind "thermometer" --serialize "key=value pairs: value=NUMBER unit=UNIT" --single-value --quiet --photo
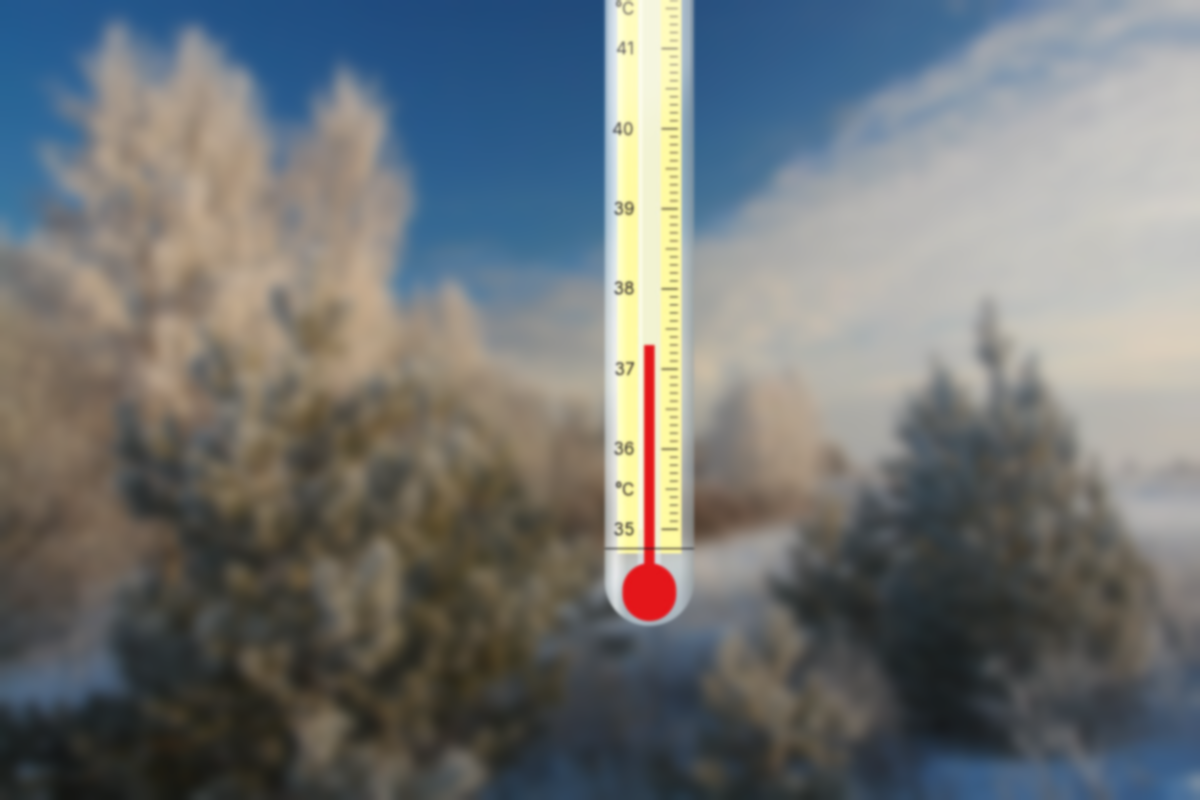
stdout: value=37.3 unit=°C
